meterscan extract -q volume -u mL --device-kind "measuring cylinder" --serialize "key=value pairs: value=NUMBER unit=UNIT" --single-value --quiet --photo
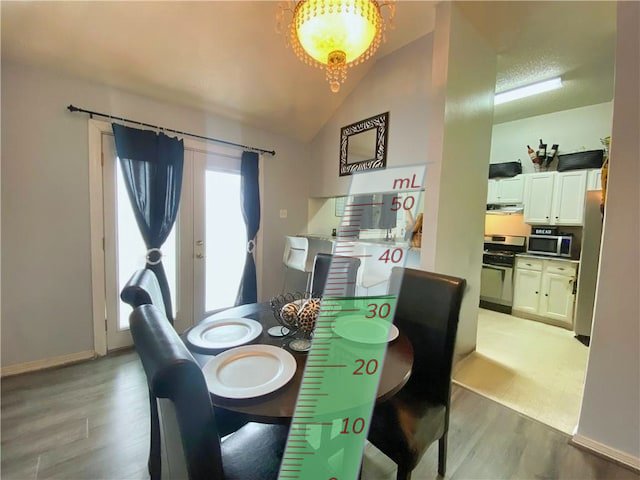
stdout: value=32 unit=mL
